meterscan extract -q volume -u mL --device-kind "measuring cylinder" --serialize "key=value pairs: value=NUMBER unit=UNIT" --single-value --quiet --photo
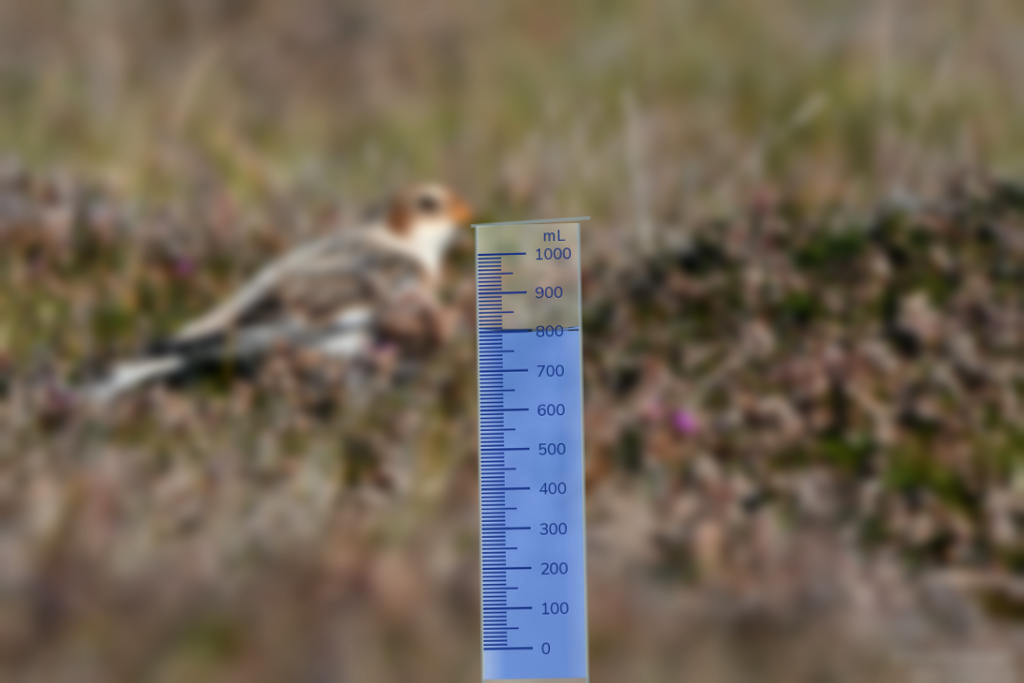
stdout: value=800 unit=mL
